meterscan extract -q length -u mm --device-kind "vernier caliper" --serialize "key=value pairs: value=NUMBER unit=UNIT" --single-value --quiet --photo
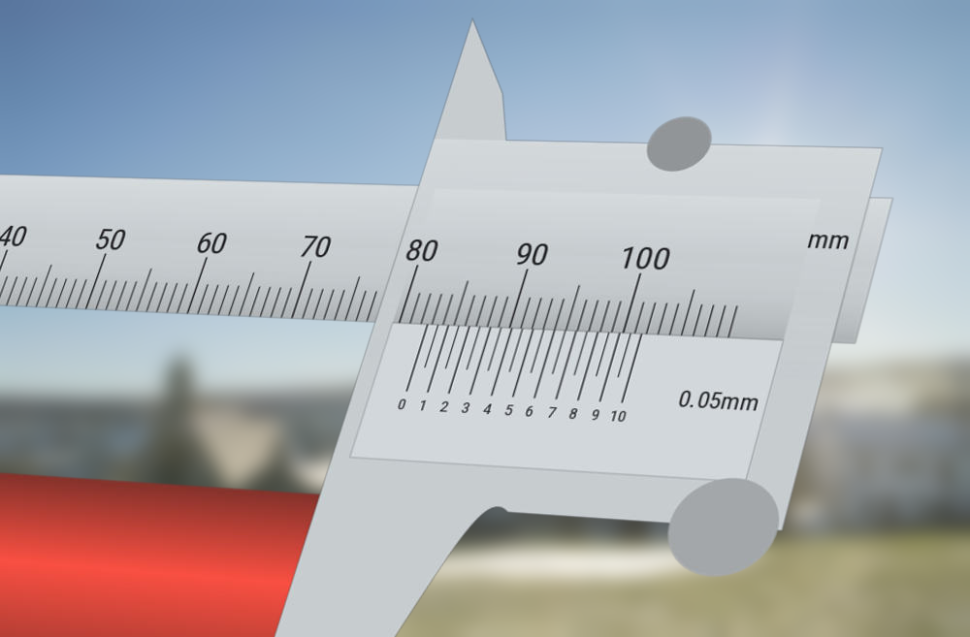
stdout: value=82.6 unit=mm
